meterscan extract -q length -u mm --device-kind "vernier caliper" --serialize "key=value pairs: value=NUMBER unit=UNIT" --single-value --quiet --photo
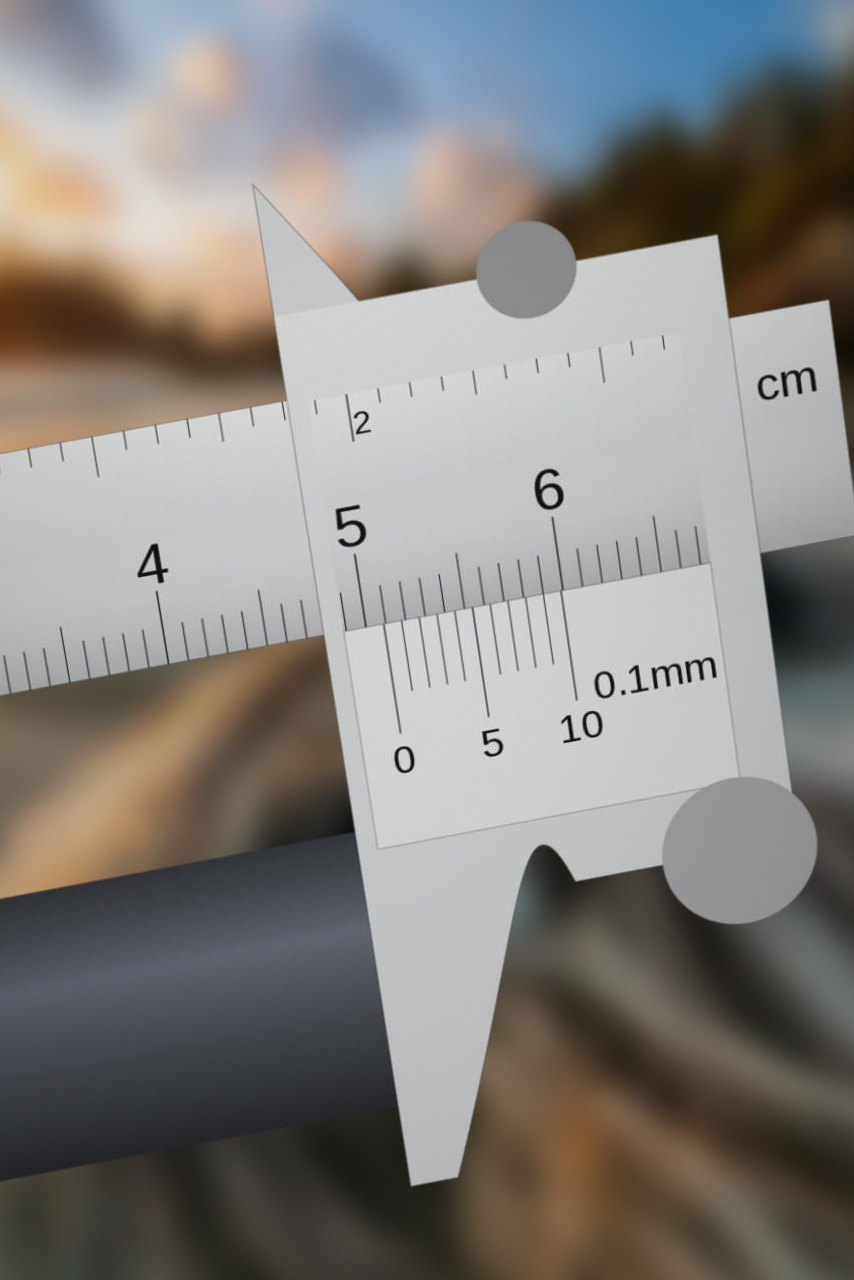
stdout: value=50.9 unit=mm
